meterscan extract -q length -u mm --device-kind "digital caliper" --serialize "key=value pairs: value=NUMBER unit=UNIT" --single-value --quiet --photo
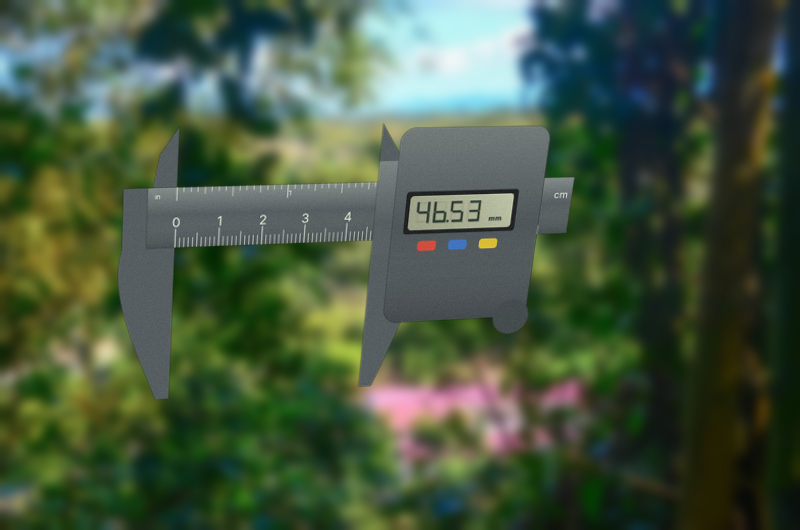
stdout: value=46.53 unit=mm
